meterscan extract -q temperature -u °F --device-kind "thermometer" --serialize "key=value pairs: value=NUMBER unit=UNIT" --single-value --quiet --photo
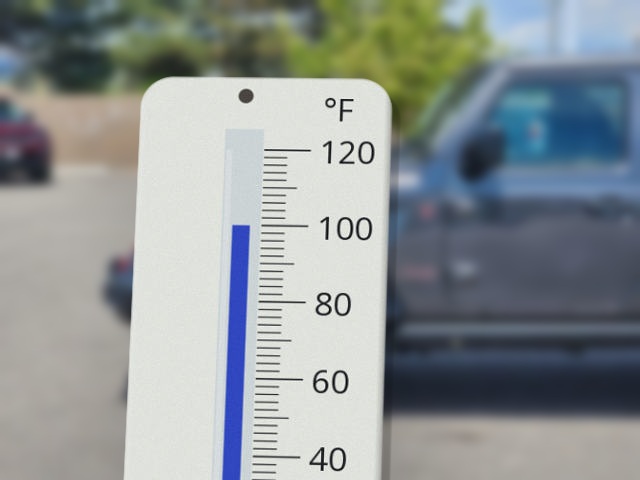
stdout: value=100 unit=°F
